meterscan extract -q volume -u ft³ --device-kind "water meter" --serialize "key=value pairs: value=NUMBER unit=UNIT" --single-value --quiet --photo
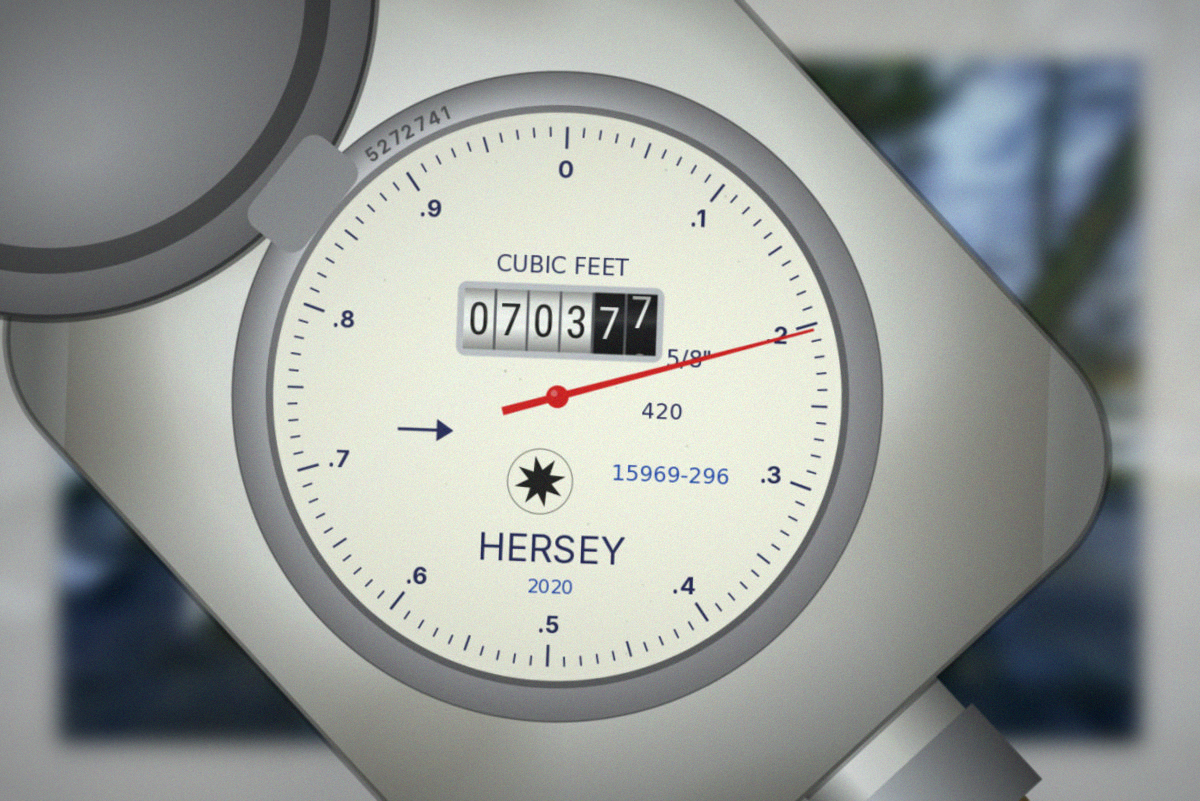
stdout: value=70377.20 unit=ft³
